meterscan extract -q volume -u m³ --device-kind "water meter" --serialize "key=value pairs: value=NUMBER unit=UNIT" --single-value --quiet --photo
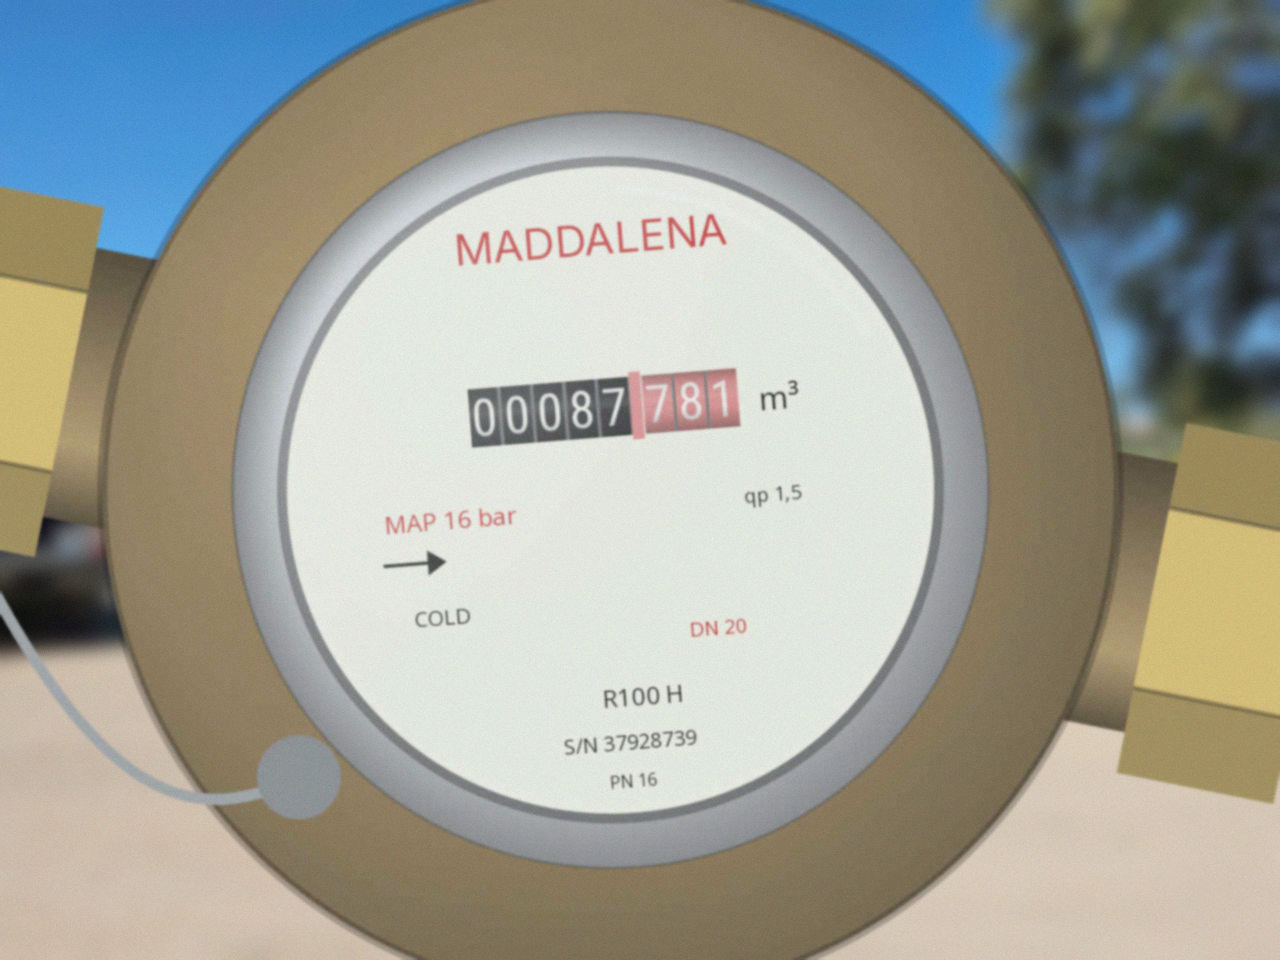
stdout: value=87.781 unit=m³
